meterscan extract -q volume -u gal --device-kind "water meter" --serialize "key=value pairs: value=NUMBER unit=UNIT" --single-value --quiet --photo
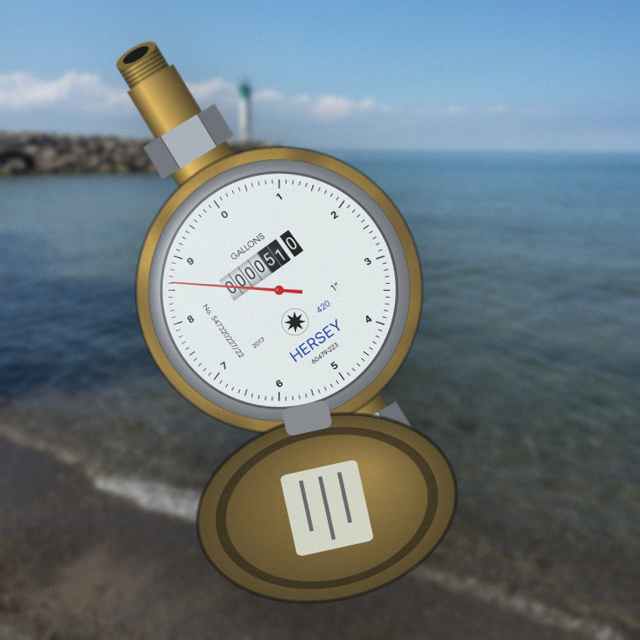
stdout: value=508.6 unit=gal
